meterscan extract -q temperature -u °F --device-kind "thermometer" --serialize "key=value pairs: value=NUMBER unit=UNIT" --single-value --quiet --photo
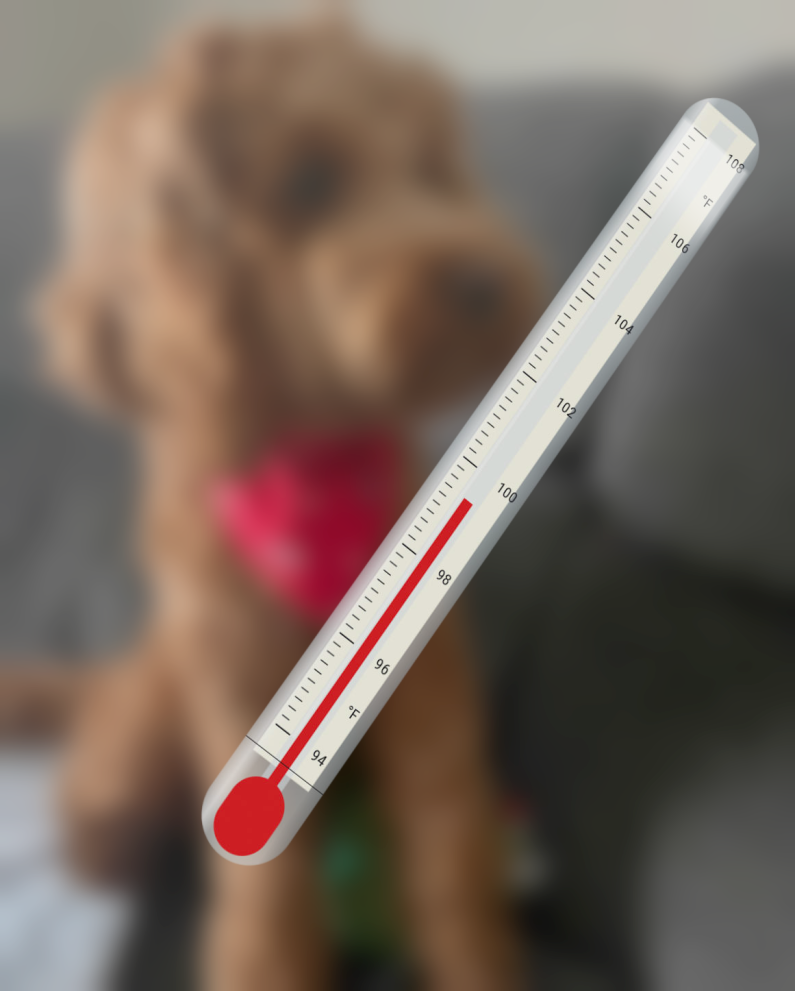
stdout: value=99.4 unit=°F
